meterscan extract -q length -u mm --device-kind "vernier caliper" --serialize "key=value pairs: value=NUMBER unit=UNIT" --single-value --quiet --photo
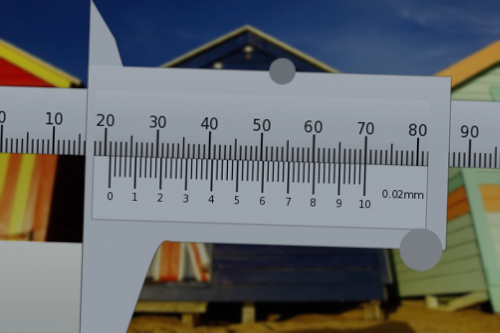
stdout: value=21.0 unit=mm
